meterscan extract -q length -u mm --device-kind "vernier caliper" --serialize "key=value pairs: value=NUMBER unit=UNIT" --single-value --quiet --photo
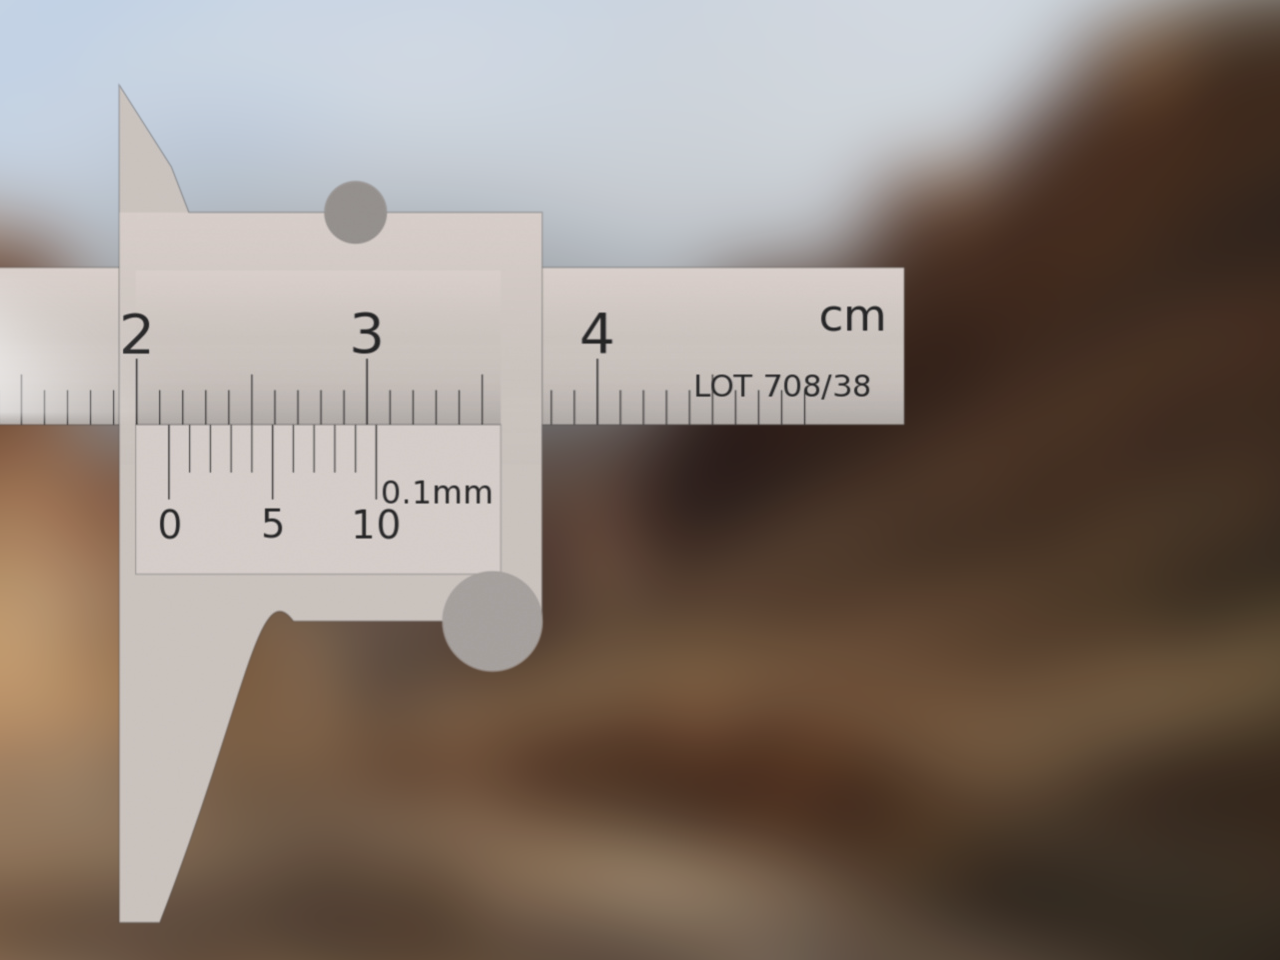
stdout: value=21.4 unit=mm
